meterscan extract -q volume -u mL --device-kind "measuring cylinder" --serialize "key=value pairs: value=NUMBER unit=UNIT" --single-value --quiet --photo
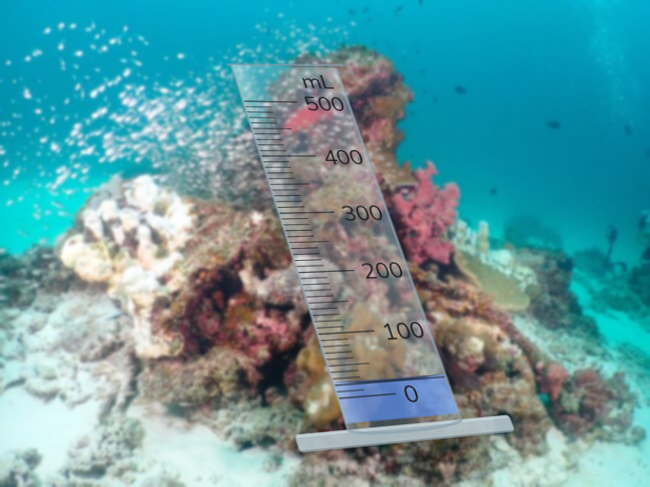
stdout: value=20 unit=mL
